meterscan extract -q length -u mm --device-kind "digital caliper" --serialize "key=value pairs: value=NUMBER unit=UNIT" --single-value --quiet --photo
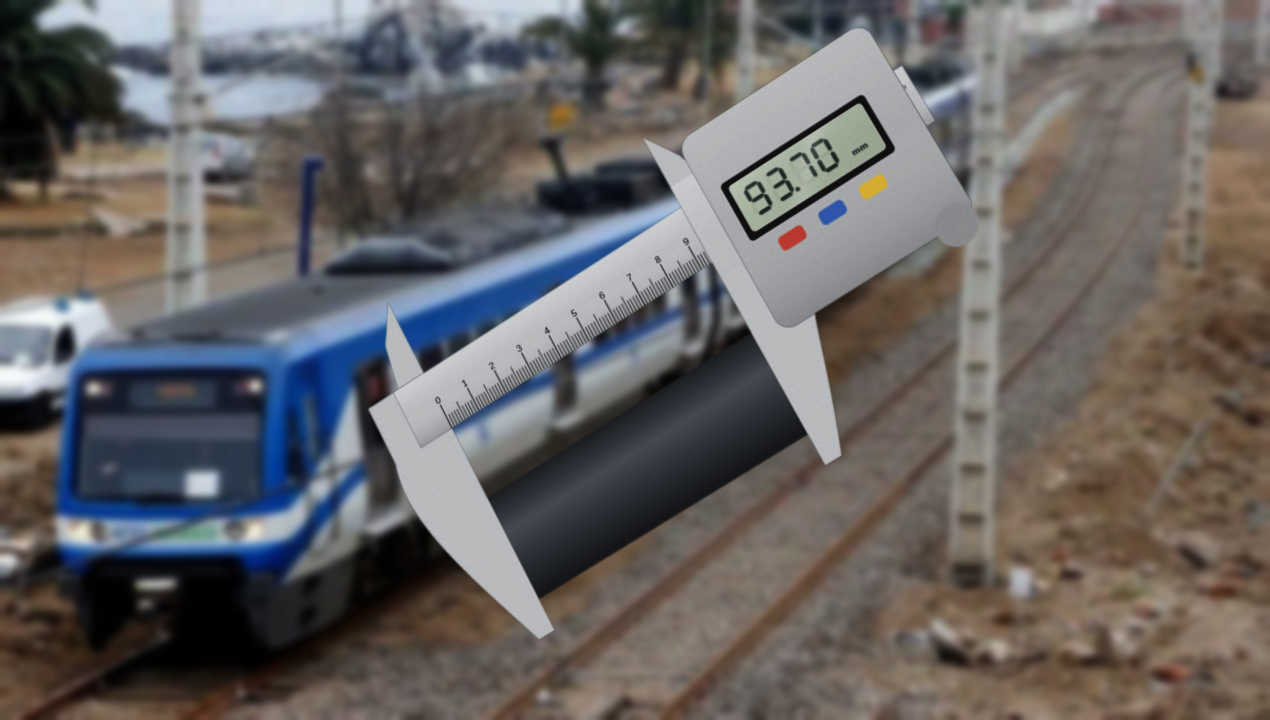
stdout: value=93.70 unit=mm
